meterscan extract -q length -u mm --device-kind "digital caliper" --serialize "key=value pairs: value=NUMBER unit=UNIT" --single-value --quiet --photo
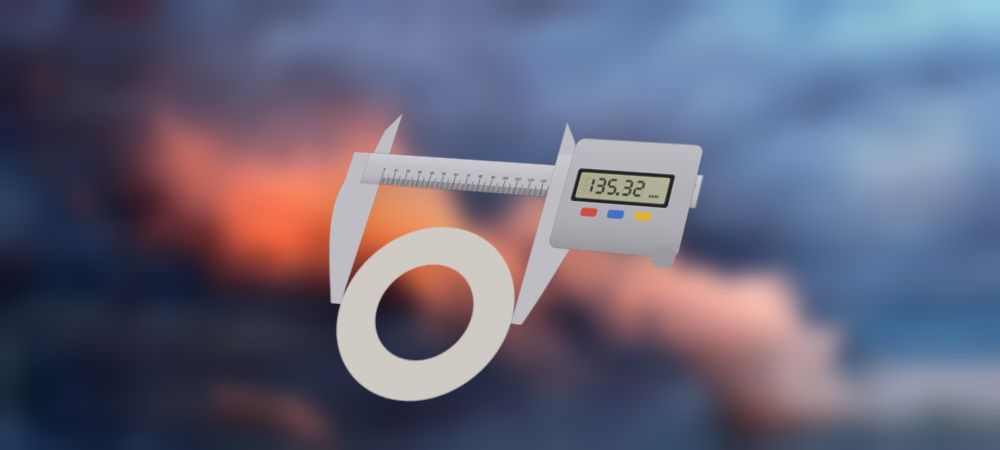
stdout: value=135.32 unit=mm
